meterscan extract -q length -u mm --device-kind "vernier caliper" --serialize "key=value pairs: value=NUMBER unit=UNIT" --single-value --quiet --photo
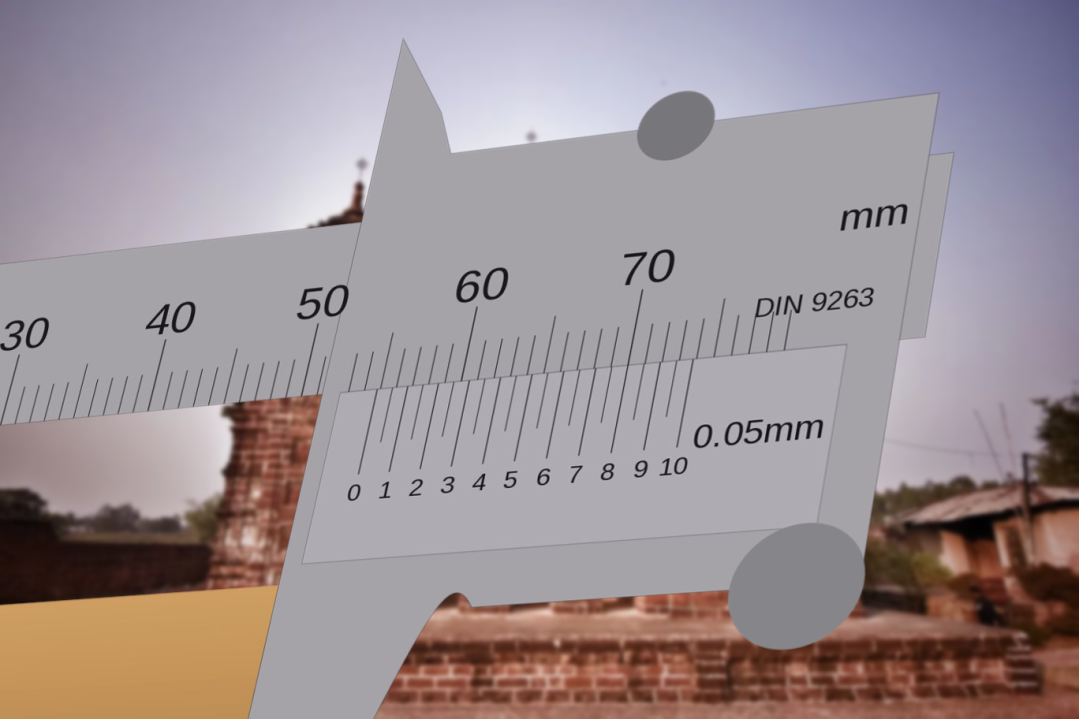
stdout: value=54.8 unit=mm
